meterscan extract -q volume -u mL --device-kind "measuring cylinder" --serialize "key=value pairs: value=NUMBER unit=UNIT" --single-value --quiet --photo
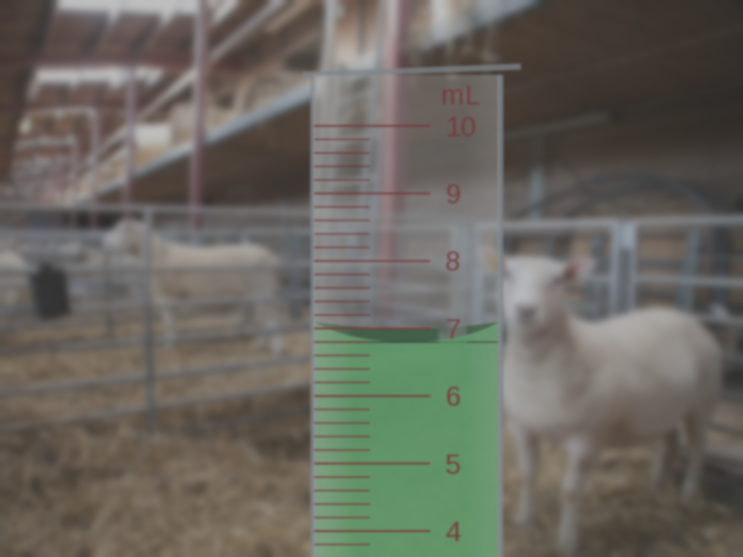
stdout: value=6.8 unit=mL
